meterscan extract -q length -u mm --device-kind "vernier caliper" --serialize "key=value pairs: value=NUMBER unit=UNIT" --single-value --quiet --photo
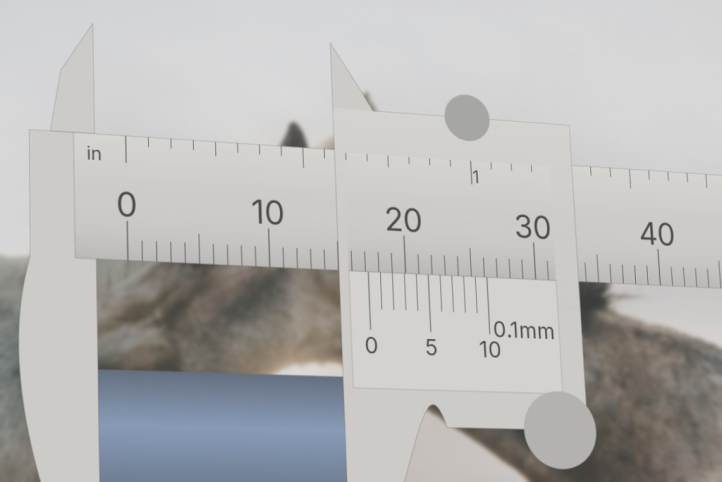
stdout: value=17.2 unit=mm
